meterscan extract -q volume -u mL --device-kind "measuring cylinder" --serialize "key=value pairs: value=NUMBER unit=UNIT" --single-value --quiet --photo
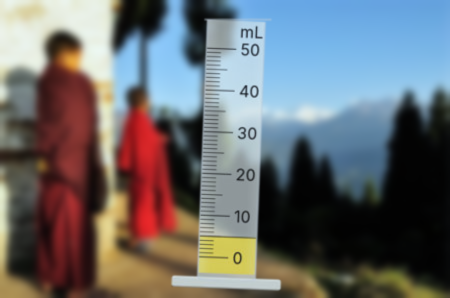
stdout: value=5 unit=mL
